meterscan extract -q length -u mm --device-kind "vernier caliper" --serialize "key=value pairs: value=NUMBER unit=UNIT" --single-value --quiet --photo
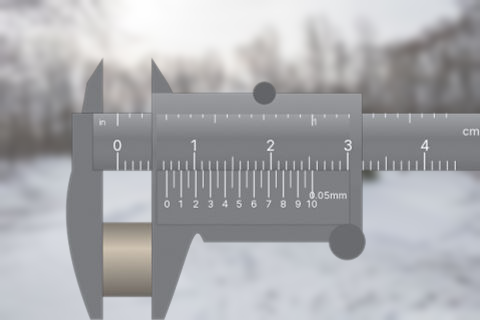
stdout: value=6.4 unit=mm
